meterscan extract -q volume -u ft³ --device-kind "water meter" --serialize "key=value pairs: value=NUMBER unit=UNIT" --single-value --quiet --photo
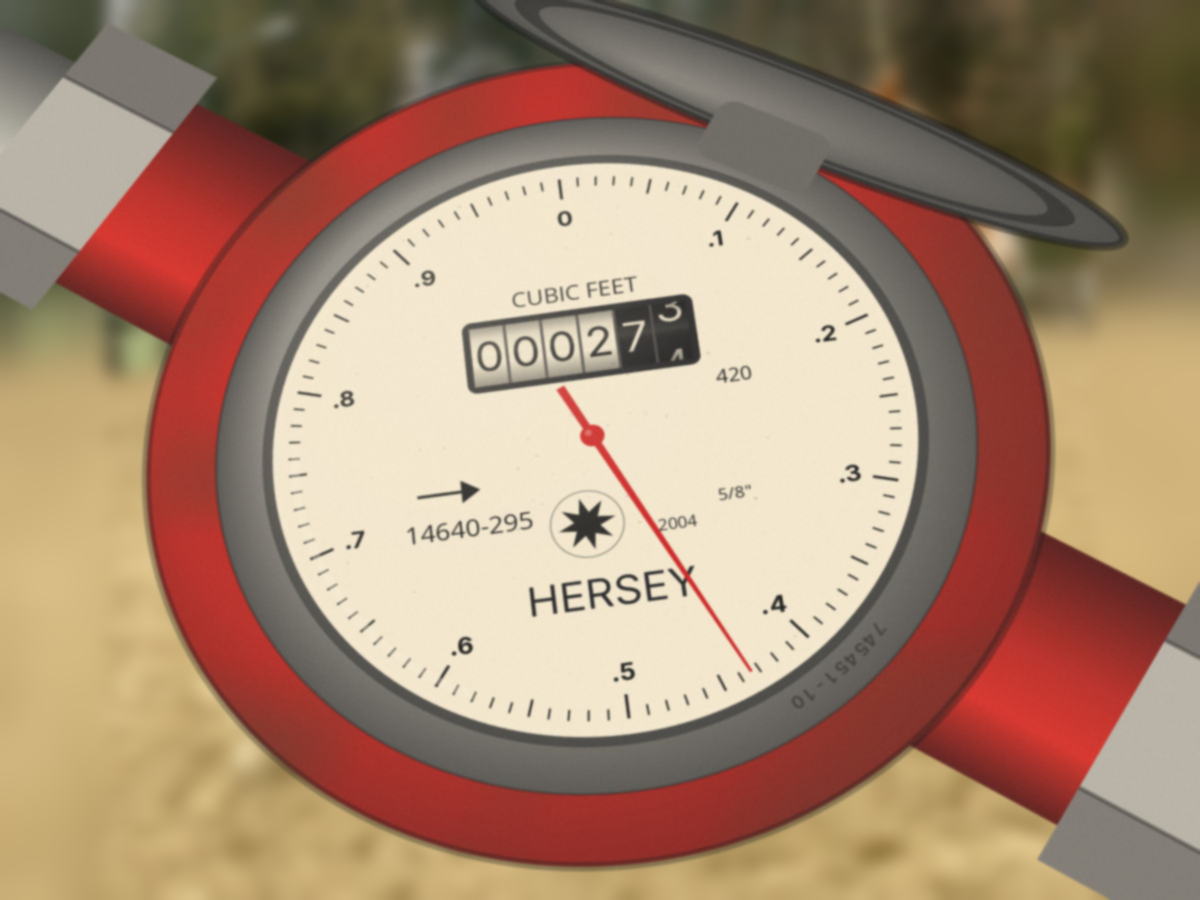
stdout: value=273.43 unit=ft³
